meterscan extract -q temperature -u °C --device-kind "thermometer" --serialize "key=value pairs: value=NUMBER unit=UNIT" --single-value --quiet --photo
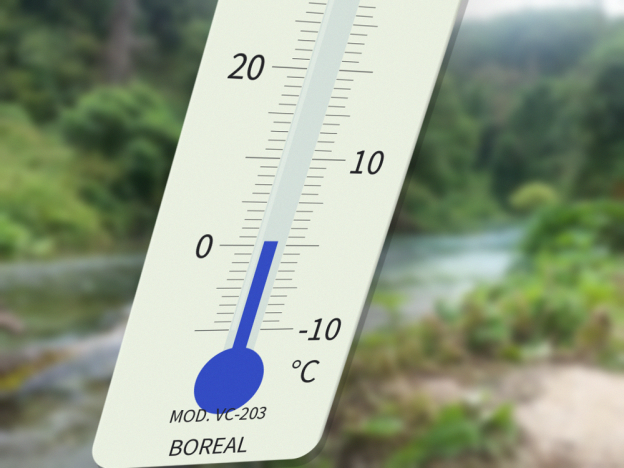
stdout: value=0.5 unit=°C
